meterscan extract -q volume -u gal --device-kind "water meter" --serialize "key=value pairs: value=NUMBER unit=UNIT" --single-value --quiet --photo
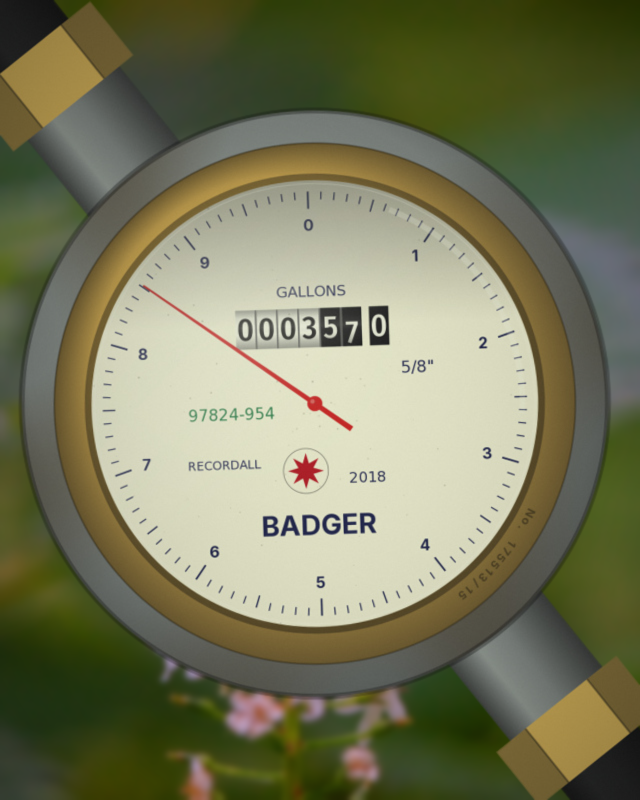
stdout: value=3568.5 unit=gal
